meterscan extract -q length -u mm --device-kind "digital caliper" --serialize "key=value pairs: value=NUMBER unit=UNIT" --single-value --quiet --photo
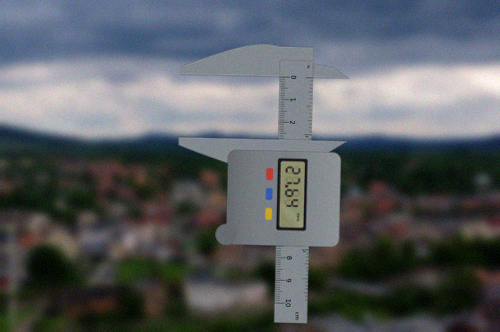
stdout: value=27.64 unit=mm
